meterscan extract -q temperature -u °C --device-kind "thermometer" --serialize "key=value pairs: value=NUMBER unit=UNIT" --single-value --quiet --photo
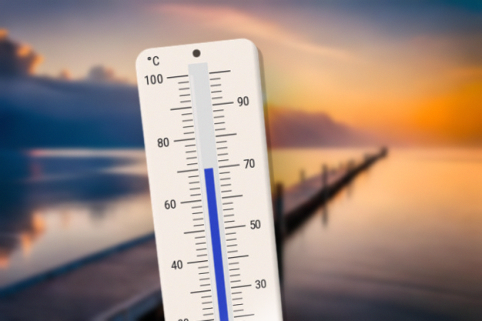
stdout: value=70 unit=°C
